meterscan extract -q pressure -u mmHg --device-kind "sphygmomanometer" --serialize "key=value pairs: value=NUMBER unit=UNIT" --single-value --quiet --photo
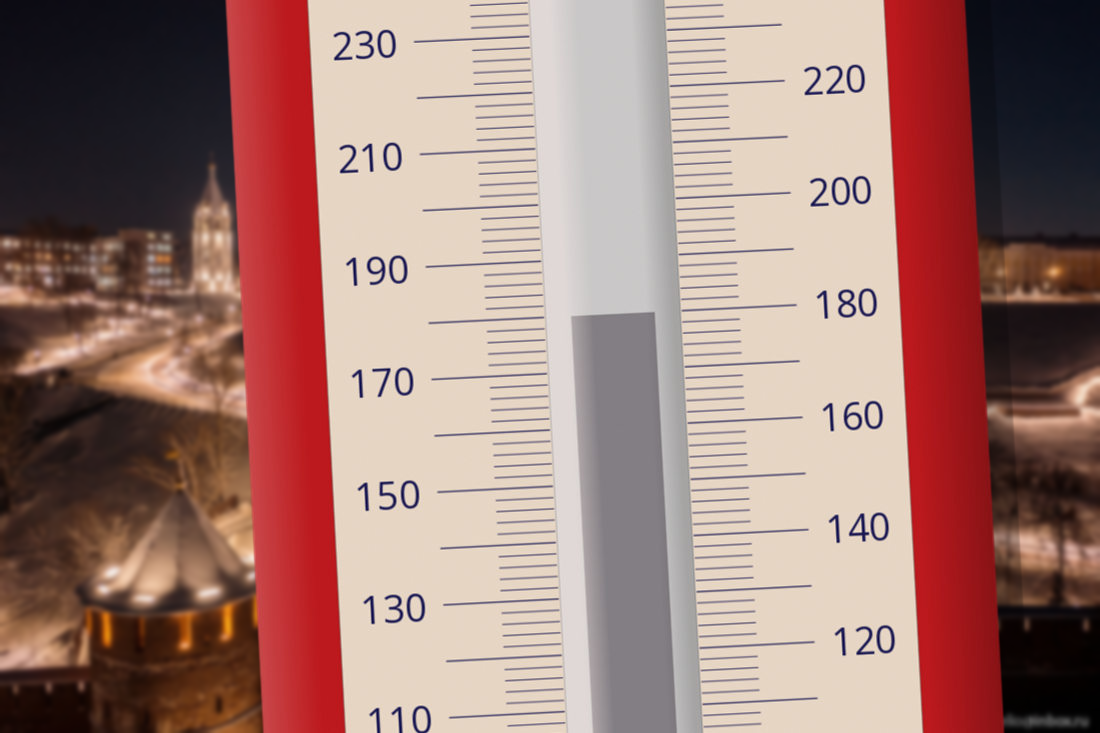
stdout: value=180 unit=mmHg
